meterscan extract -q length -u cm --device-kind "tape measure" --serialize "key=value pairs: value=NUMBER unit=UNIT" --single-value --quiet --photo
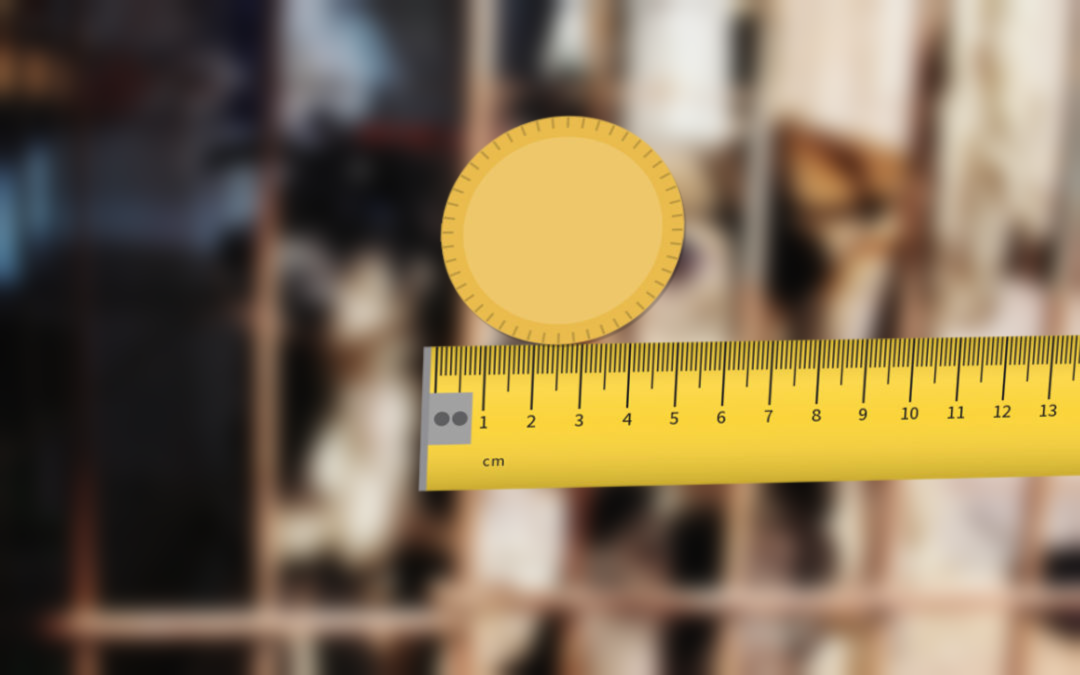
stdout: value=5 unit=cm
